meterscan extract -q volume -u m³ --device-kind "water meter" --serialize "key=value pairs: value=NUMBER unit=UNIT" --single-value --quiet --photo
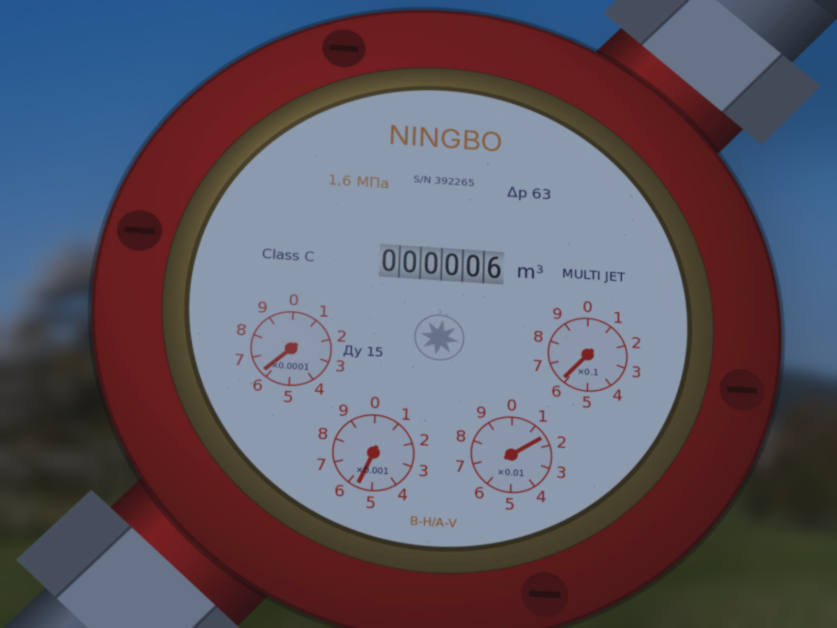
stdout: value=6.6156 unit=m³
